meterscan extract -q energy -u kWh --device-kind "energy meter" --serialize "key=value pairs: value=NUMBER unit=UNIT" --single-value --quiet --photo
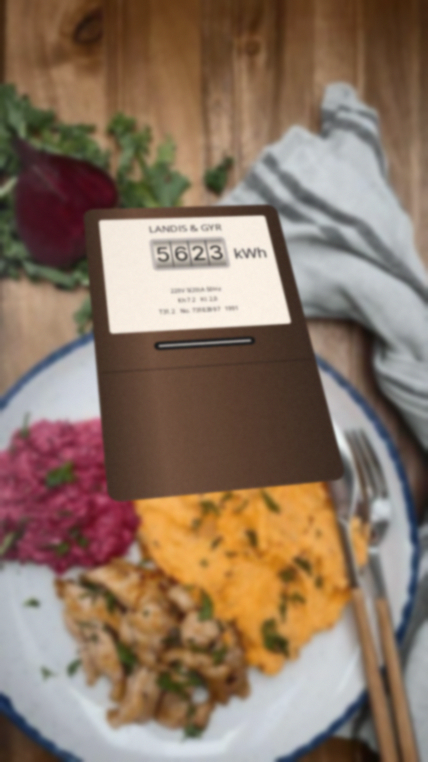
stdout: value=5623 unit=kWh
